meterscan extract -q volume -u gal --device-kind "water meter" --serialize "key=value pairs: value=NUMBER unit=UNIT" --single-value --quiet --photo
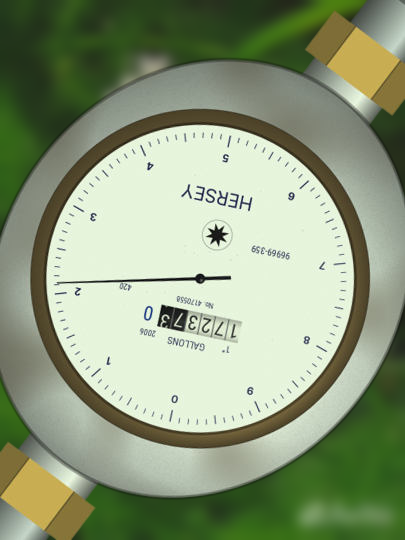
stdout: value=1723732.1 unit=gal
